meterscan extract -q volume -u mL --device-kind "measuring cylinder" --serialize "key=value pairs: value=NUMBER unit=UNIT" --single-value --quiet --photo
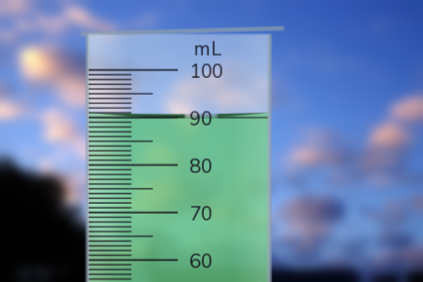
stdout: value=90 unit=mL
